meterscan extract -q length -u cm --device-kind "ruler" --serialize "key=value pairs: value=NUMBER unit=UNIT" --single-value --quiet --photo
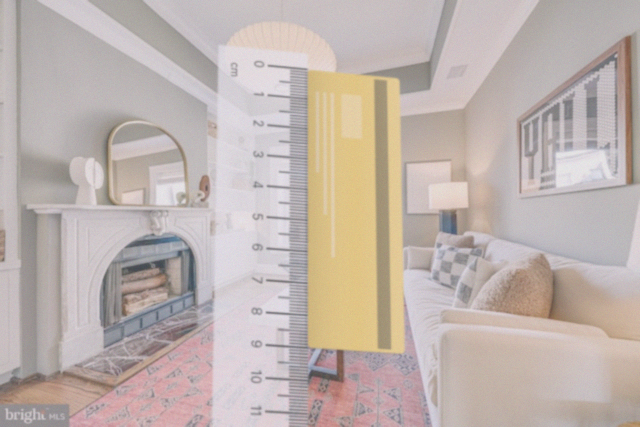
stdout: value=9 unit=cm
